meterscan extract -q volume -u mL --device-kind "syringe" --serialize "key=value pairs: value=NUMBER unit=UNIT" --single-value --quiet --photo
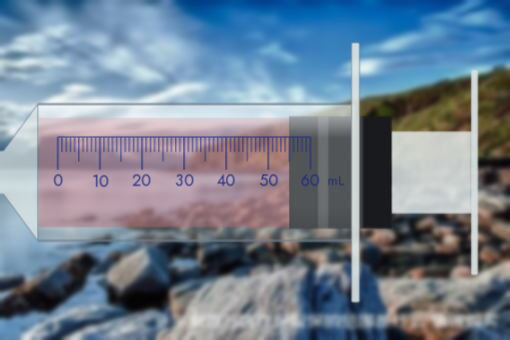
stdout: value=55 unit=mL
